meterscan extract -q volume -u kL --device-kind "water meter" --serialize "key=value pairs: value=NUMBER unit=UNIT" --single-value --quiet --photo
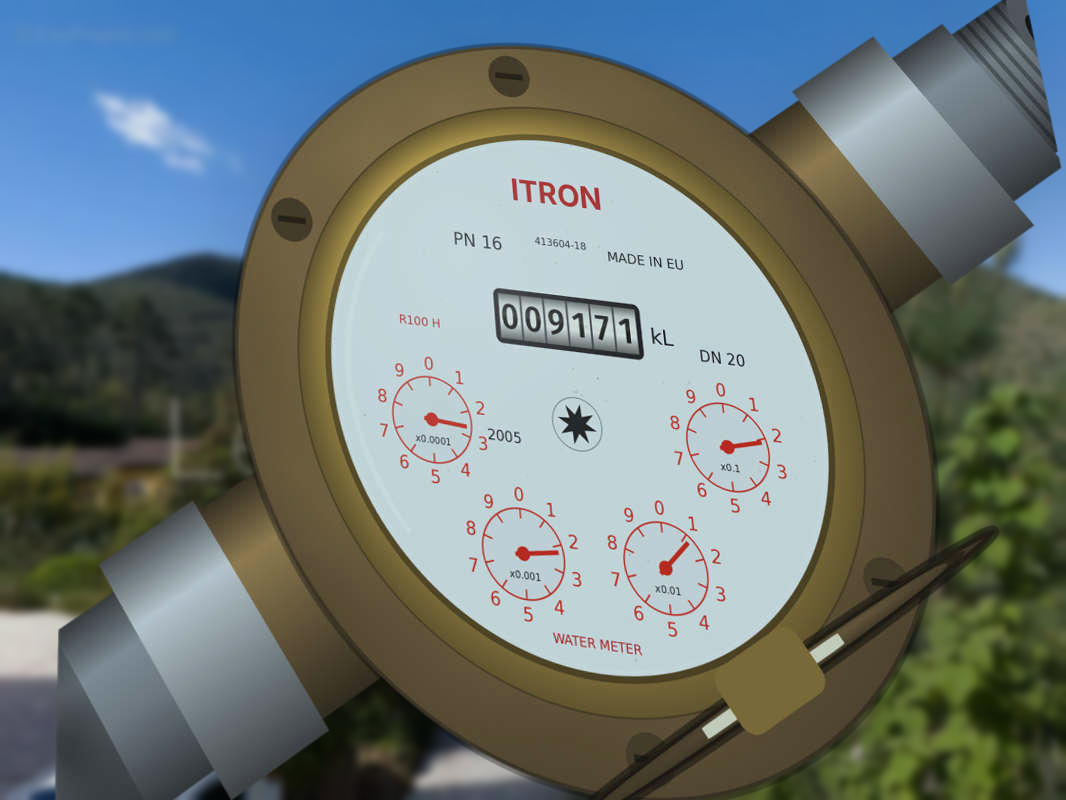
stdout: value=9171.2122 unit=kL
